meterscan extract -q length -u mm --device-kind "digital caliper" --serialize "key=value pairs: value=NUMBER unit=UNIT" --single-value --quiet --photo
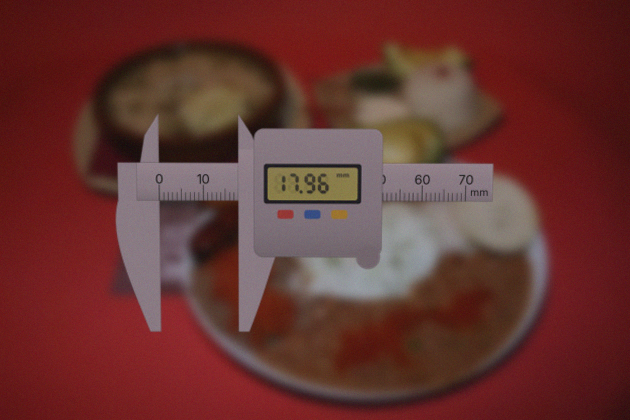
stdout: value=17.96 unit=mm
